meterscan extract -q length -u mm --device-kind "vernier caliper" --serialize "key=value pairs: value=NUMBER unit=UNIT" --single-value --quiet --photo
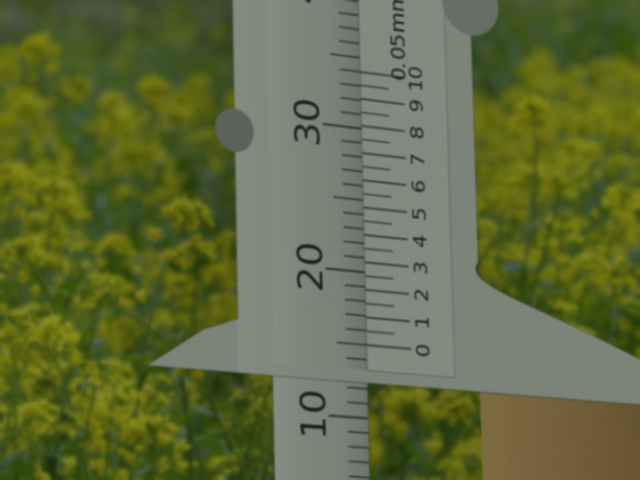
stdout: value=15.0 unit=mm
